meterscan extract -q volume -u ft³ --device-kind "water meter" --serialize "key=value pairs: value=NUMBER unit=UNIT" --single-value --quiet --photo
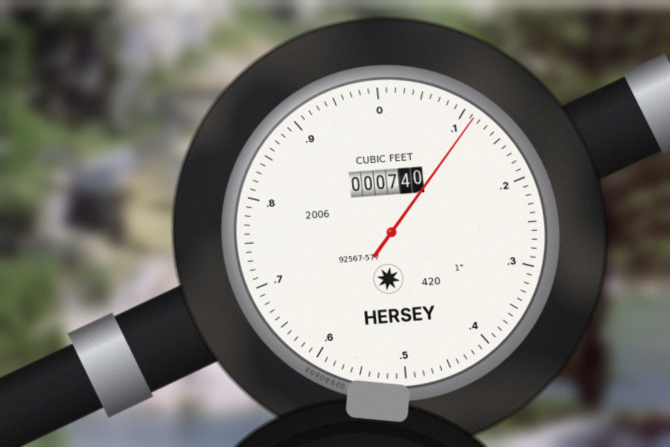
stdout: value=740.11 unit=ft³
